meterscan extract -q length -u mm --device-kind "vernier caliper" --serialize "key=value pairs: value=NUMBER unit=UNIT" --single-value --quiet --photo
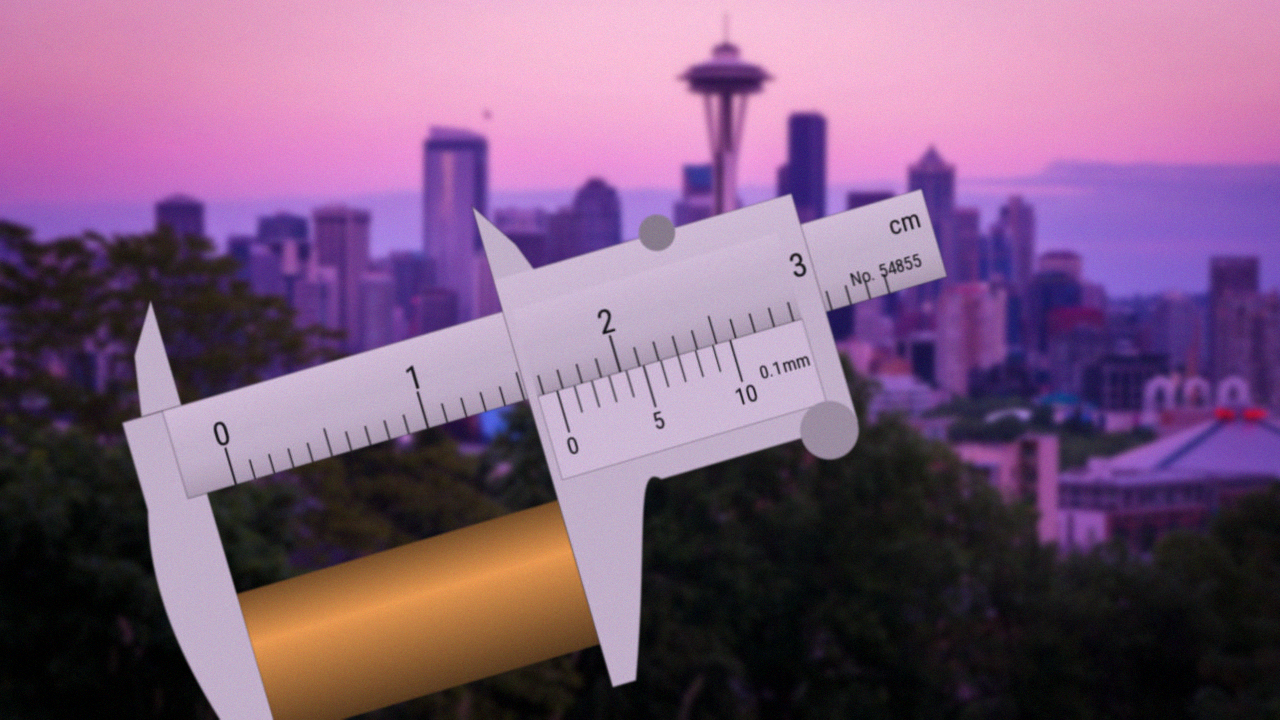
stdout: value=16.7 unit=mm
